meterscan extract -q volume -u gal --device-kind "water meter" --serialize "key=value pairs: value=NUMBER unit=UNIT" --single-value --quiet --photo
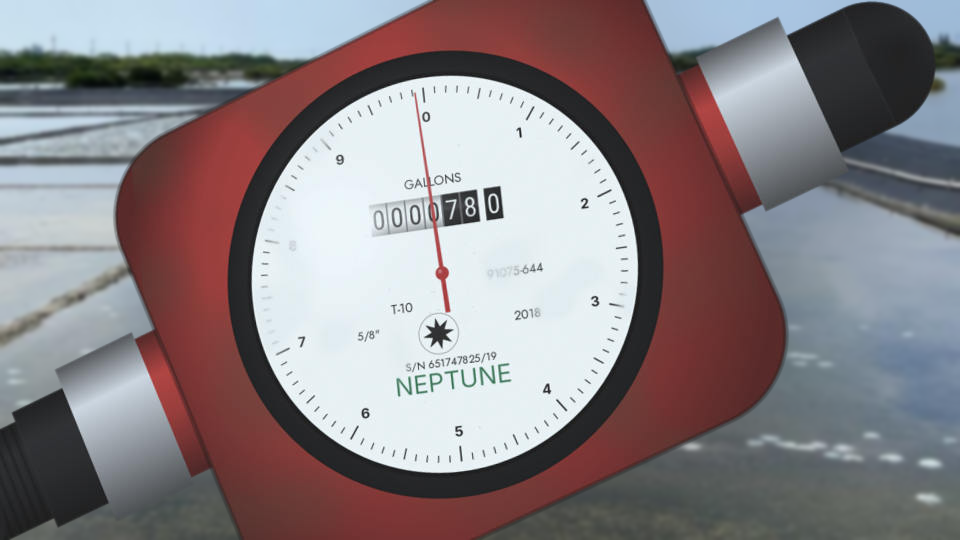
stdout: value=779.9 unit=gal
